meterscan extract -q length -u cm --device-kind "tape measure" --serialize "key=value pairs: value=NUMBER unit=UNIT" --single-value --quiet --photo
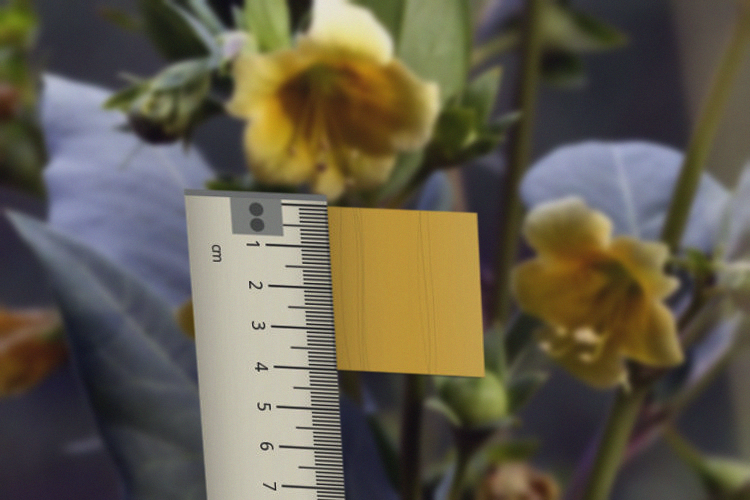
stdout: value=4 unit=cm
